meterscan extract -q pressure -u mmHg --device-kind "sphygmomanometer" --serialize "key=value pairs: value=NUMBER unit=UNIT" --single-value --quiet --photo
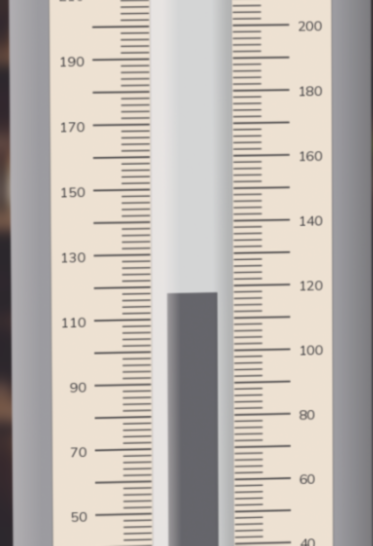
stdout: value=118 unit=mmHg
